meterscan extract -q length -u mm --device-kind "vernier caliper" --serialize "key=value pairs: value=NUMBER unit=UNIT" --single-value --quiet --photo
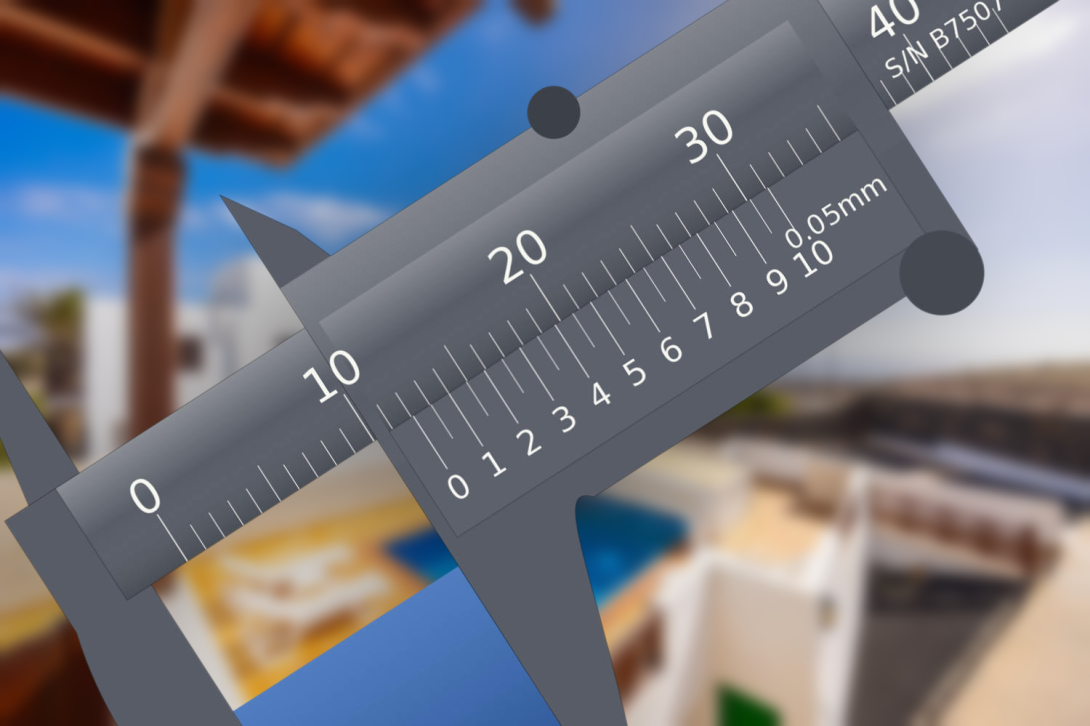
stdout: value=12.10 unit=mm
